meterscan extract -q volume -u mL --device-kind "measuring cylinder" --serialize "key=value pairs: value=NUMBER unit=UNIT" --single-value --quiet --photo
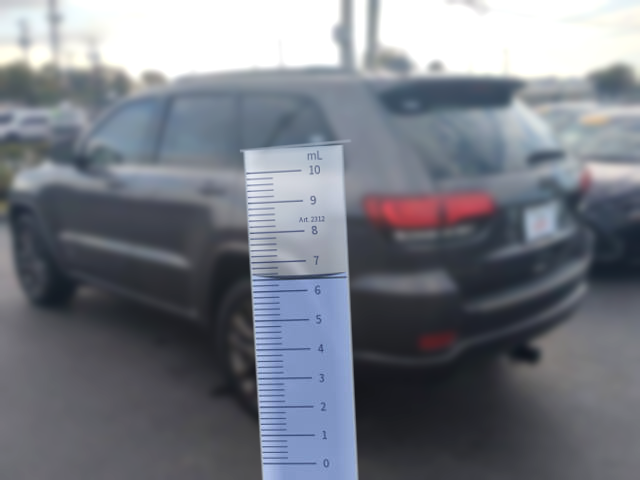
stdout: value=6.4 unit=mL
